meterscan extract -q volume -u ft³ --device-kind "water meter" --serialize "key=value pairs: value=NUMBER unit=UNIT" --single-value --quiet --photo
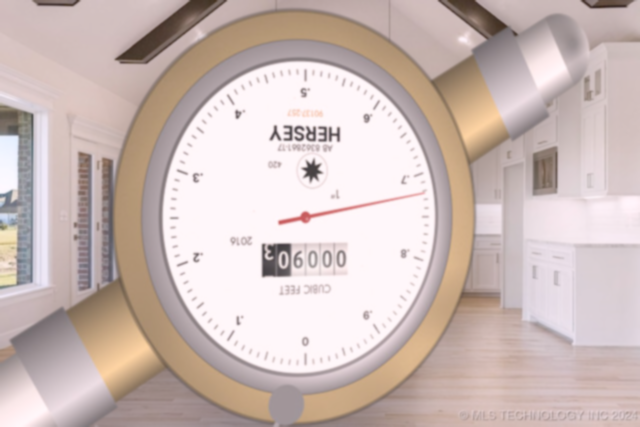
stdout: value=902.72 unit=ft³
